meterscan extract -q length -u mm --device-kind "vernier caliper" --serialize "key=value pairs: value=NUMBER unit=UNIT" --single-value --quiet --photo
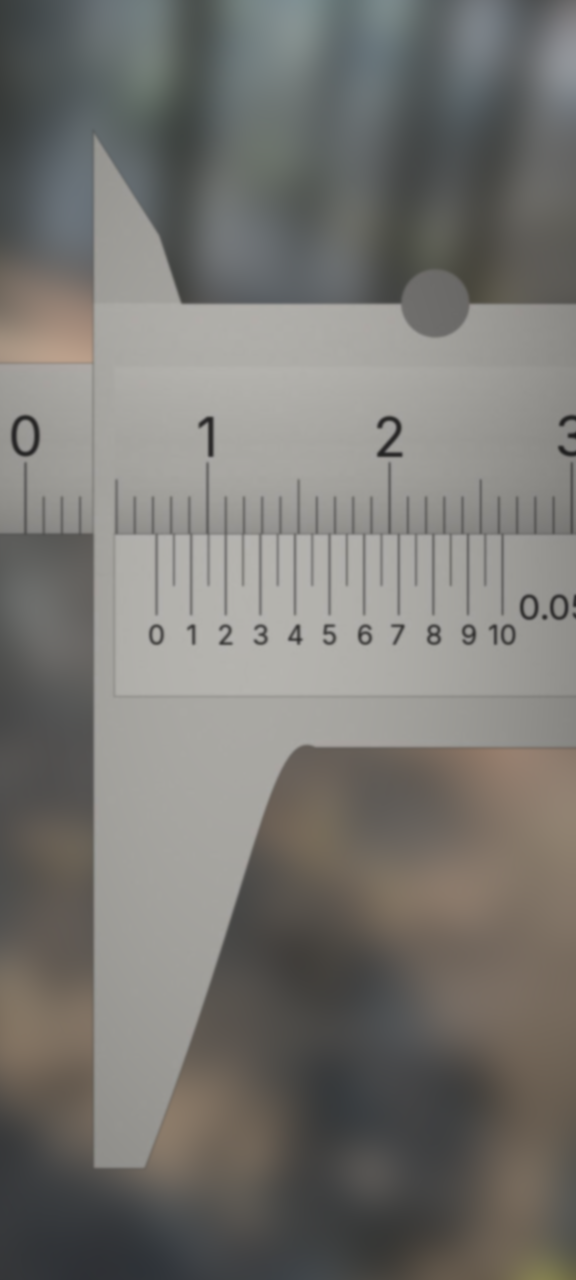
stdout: value=7.2 unit=mm
